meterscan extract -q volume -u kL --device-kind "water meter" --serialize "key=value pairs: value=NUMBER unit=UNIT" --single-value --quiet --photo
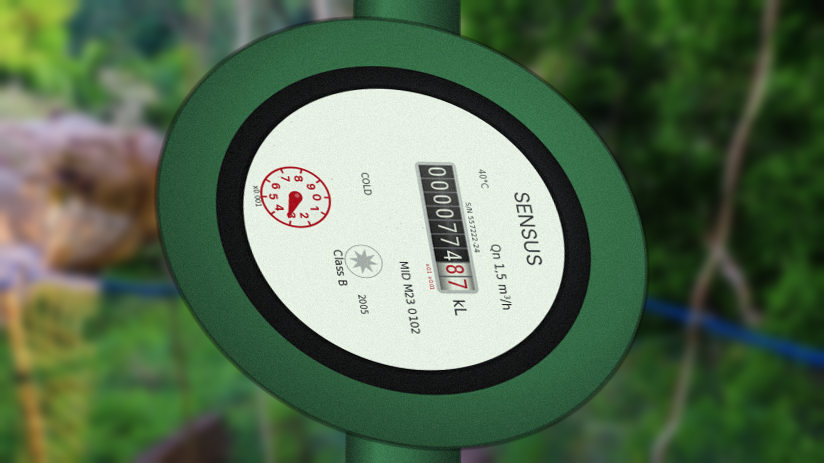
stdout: value=774.873 unit=kL
